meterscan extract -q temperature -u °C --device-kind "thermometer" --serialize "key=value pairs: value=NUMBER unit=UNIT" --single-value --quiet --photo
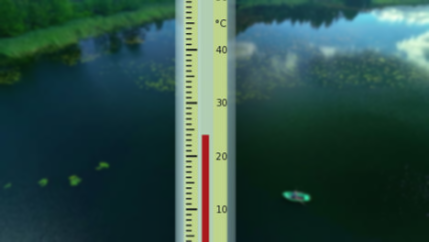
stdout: value=24 unit=°C
